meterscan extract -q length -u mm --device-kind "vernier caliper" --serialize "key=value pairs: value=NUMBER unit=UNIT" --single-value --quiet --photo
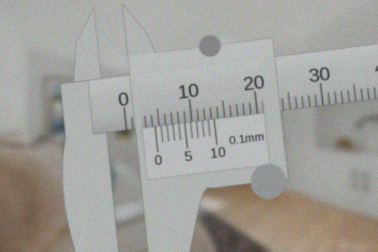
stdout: value=4.4 unit=mm
